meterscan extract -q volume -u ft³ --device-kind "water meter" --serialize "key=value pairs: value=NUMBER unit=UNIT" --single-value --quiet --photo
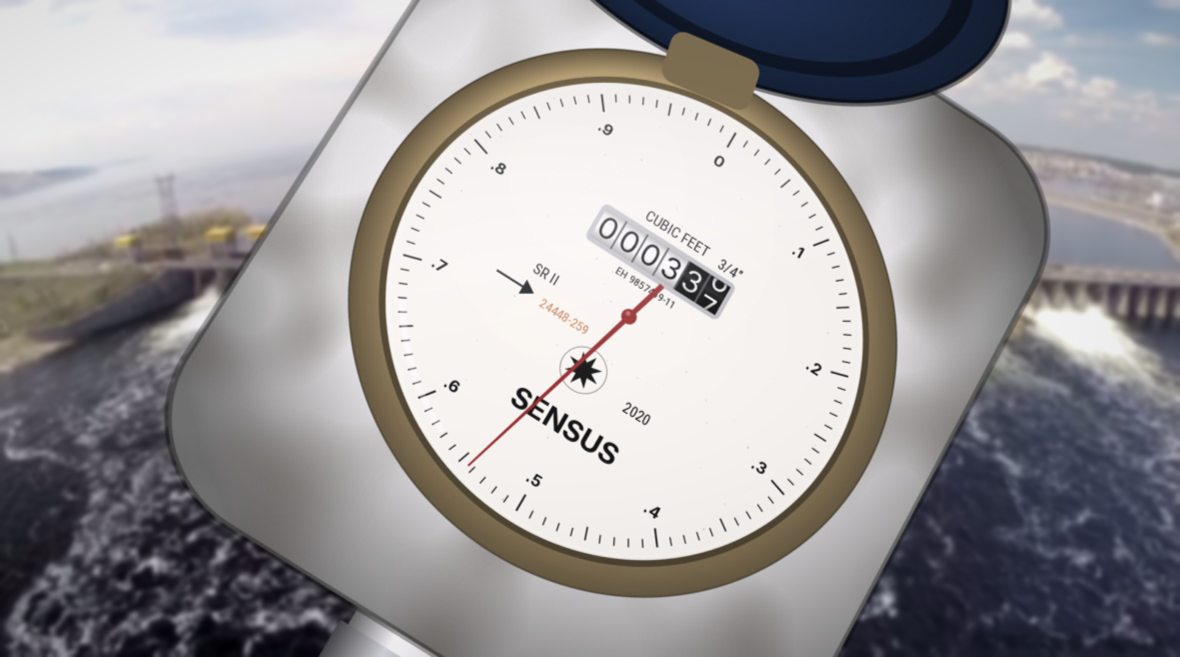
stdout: value=336.54 unit=ft³
